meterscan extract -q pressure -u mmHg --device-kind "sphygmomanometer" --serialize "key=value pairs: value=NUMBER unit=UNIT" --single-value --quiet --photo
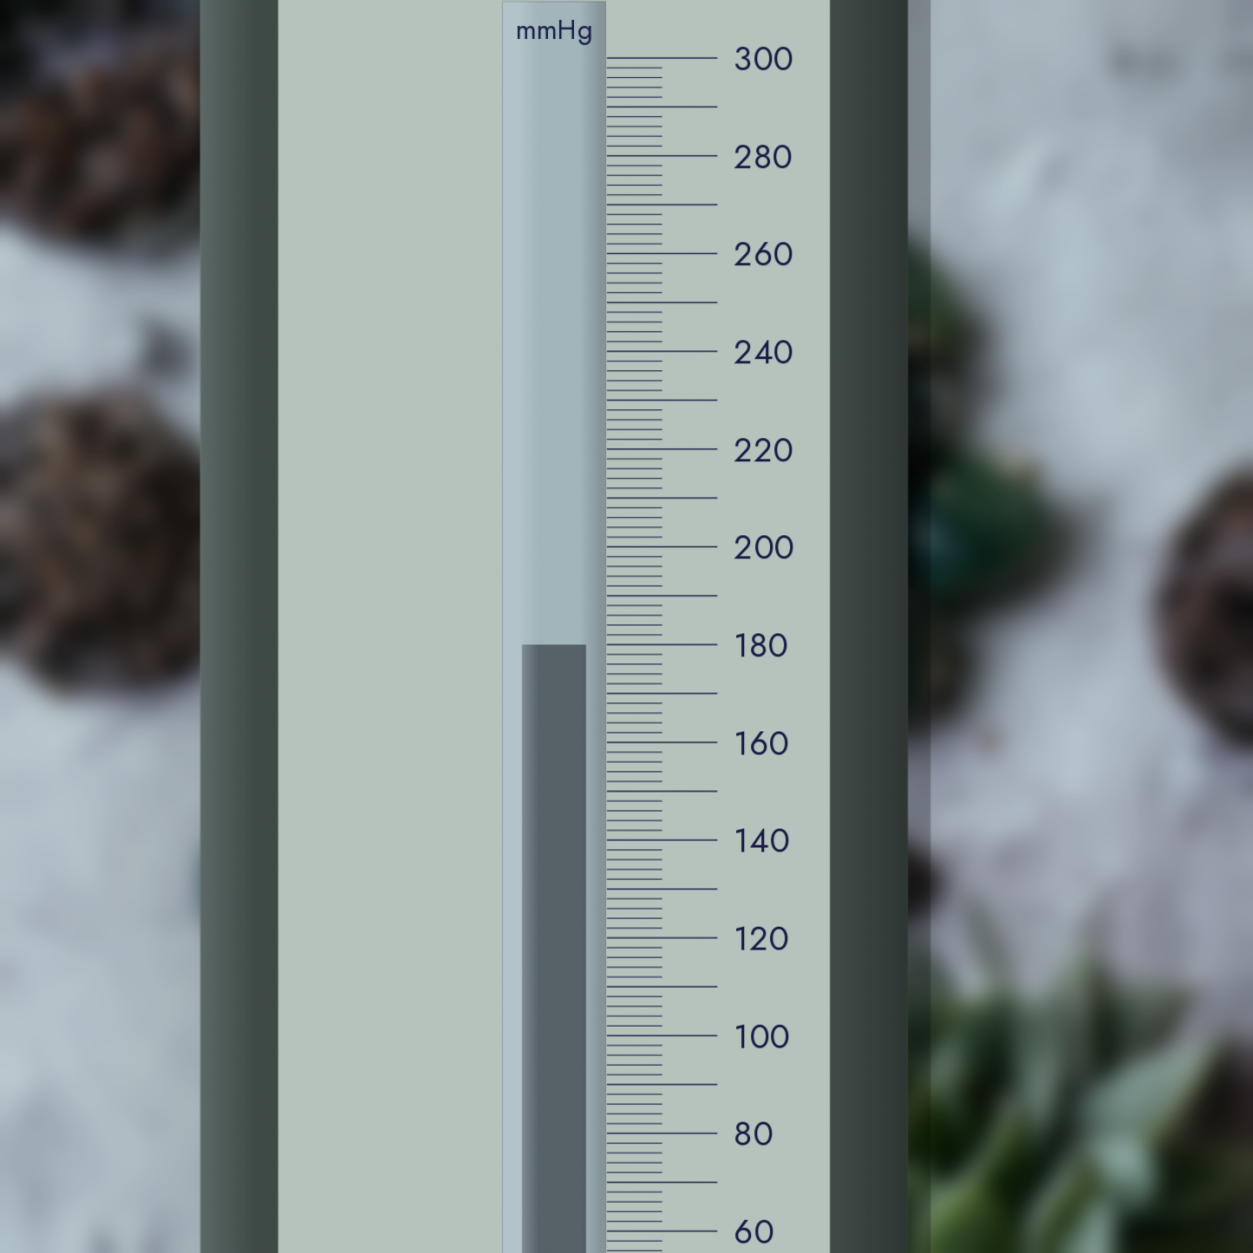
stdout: value=180 unit=mmHg
